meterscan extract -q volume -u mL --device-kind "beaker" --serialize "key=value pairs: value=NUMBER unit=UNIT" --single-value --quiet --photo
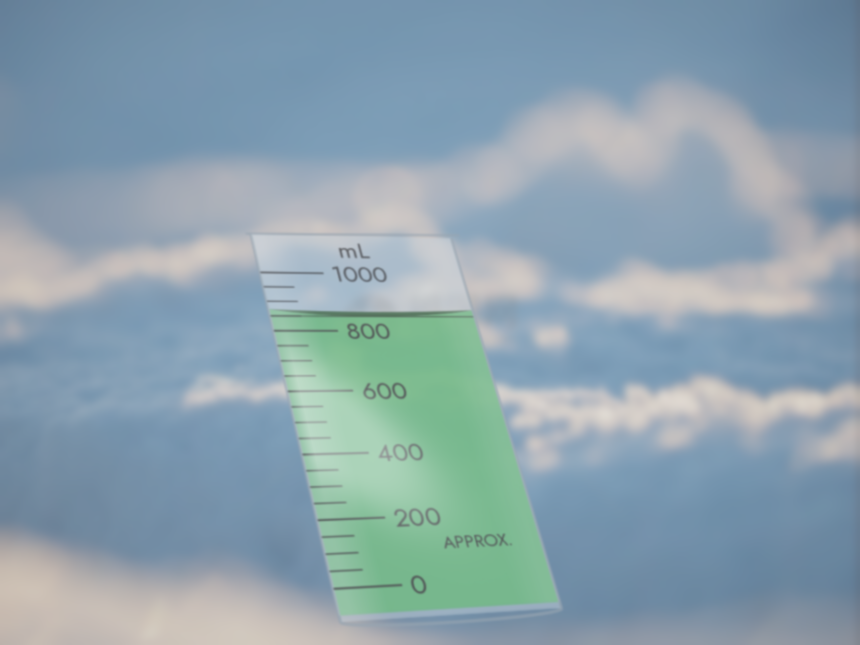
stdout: value=850 unit=mL
